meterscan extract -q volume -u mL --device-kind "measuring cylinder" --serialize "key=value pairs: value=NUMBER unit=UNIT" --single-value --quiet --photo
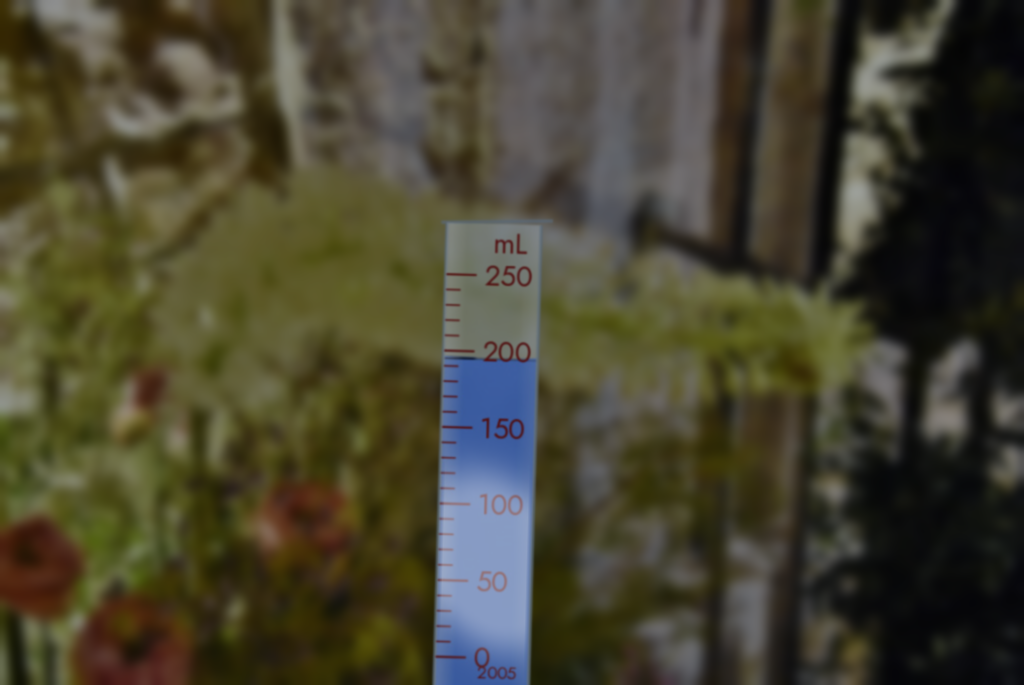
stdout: value=195 unit=mL
